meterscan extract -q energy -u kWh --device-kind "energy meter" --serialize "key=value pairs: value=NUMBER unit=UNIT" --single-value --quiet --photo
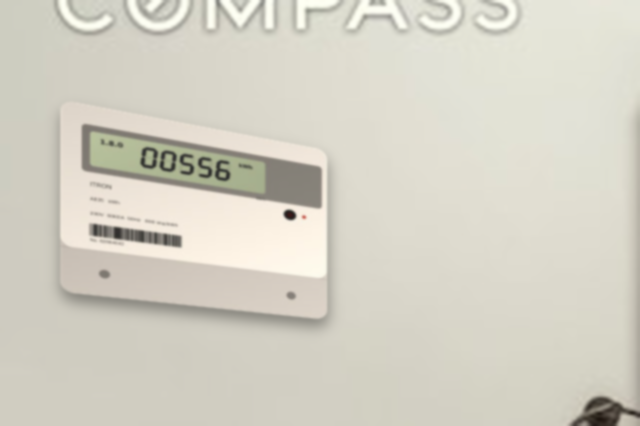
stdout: value=556 unit=kWh
